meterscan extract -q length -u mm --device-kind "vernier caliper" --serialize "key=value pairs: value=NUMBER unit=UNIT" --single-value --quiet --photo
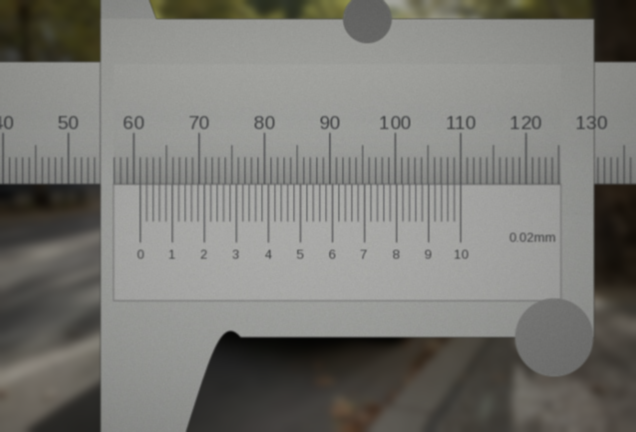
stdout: value=61.0 unit=mm
